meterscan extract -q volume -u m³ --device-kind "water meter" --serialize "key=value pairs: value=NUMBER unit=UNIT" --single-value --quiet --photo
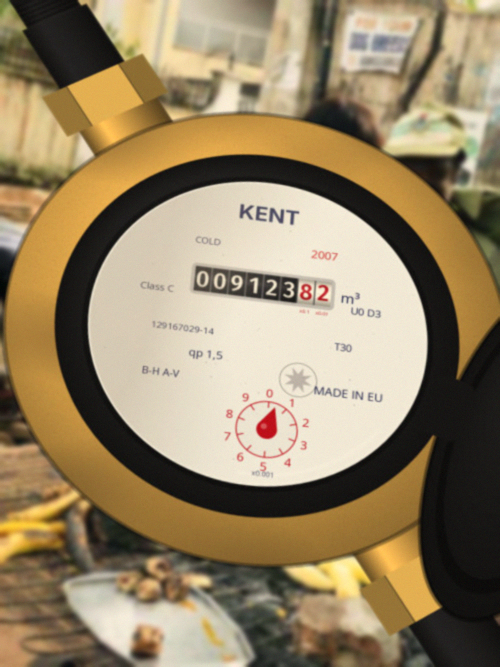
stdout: value=9123.820 unit=m³
